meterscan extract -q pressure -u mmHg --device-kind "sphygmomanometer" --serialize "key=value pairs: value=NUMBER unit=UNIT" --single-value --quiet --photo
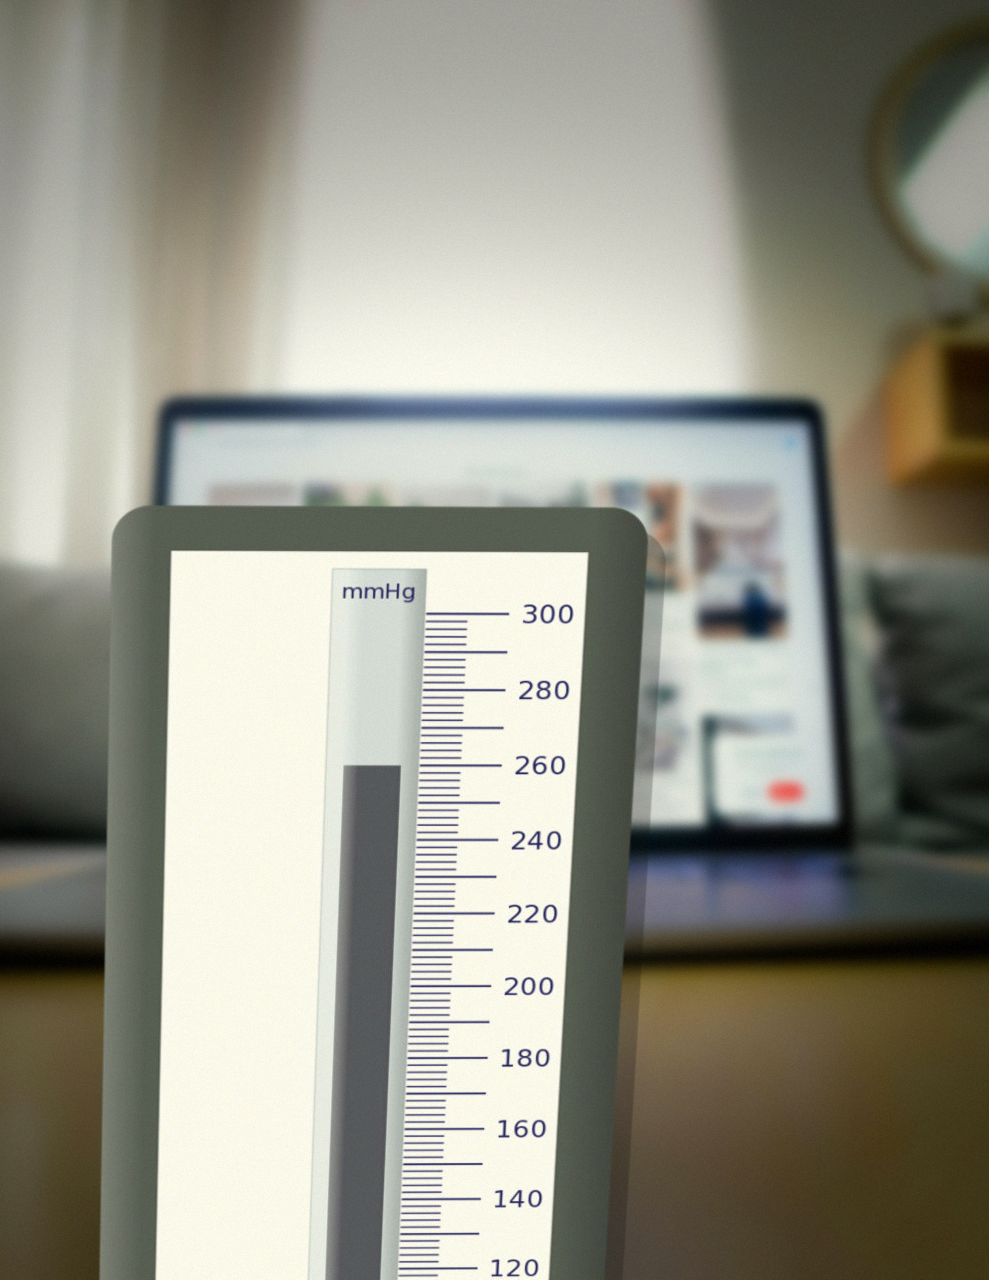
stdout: value=260 unit=mmHg
